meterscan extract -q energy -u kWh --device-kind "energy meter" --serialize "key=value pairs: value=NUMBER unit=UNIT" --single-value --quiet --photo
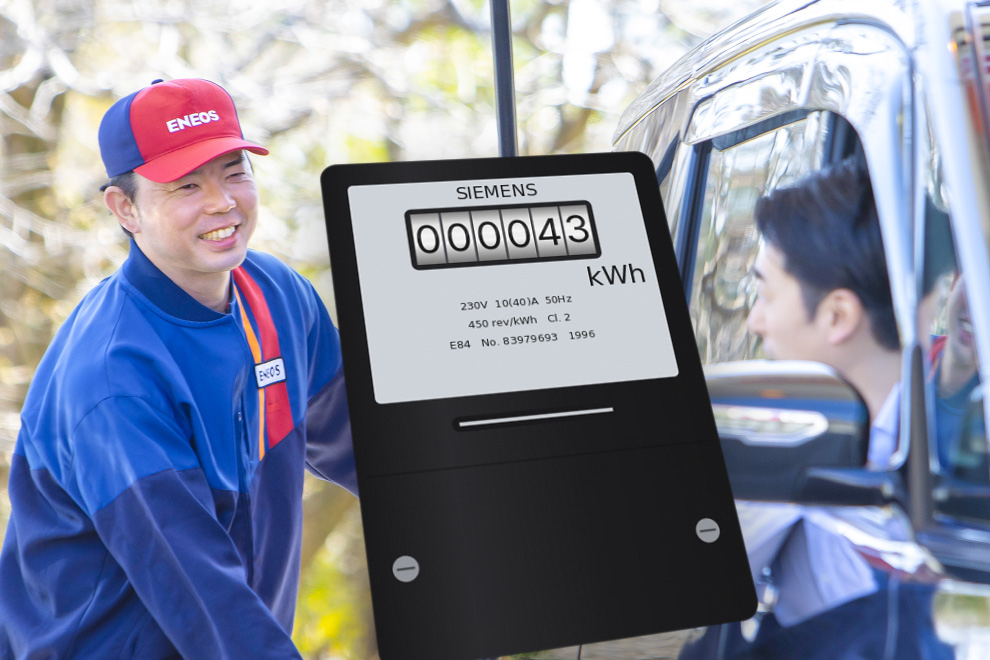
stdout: value=43 unit=kWh
